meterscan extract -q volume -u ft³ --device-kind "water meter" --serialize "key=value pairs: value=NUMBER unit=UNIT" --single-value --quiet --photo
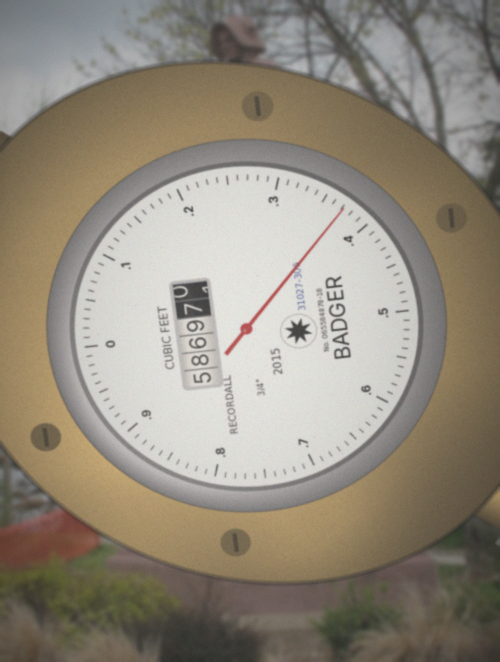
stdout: value=586970.37 unit=ft³
